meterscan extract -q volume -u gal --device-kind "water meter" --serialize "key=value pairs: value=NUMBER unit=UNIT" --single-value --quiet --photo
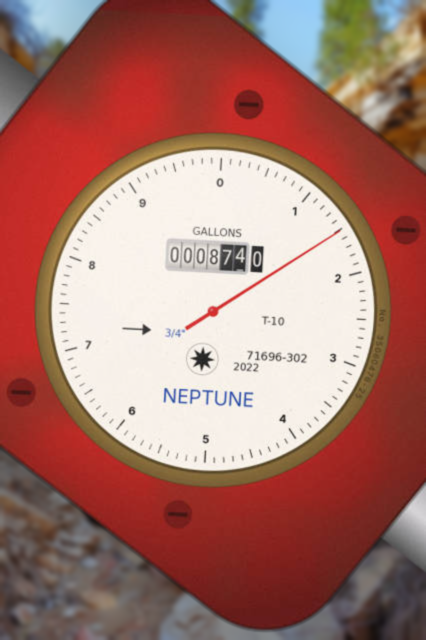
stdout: value=8741.5 unit=gal
